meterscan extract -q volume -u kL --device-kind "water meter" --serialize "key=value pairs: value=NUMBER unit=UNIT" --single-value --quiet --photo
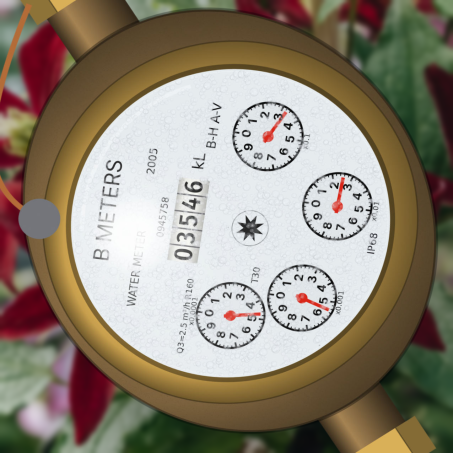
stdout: value=3546.3254 unit=kL
